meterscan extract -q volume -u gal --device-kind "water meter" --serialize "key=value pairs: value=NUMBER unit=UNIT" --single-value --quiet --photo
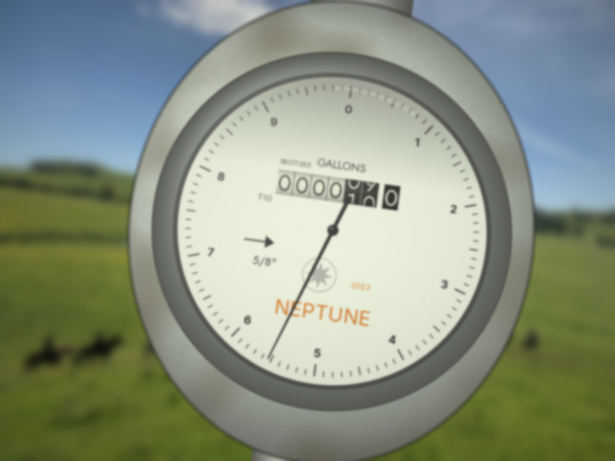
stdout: value=95.5 unit=gal
